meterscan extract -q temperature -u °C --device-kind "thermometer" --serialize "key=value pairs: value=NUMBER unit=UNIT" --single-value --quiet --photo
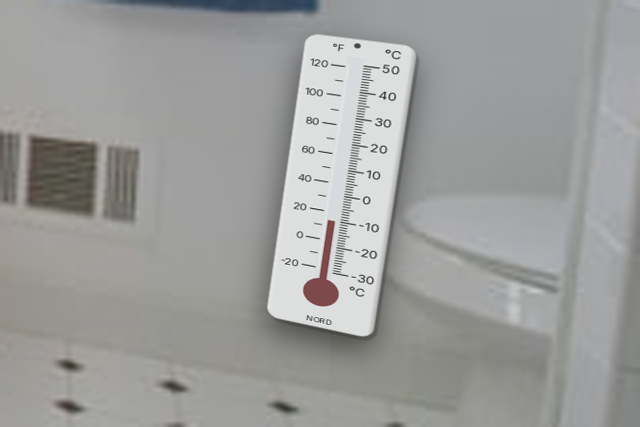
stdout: value=-10 unit=°C
